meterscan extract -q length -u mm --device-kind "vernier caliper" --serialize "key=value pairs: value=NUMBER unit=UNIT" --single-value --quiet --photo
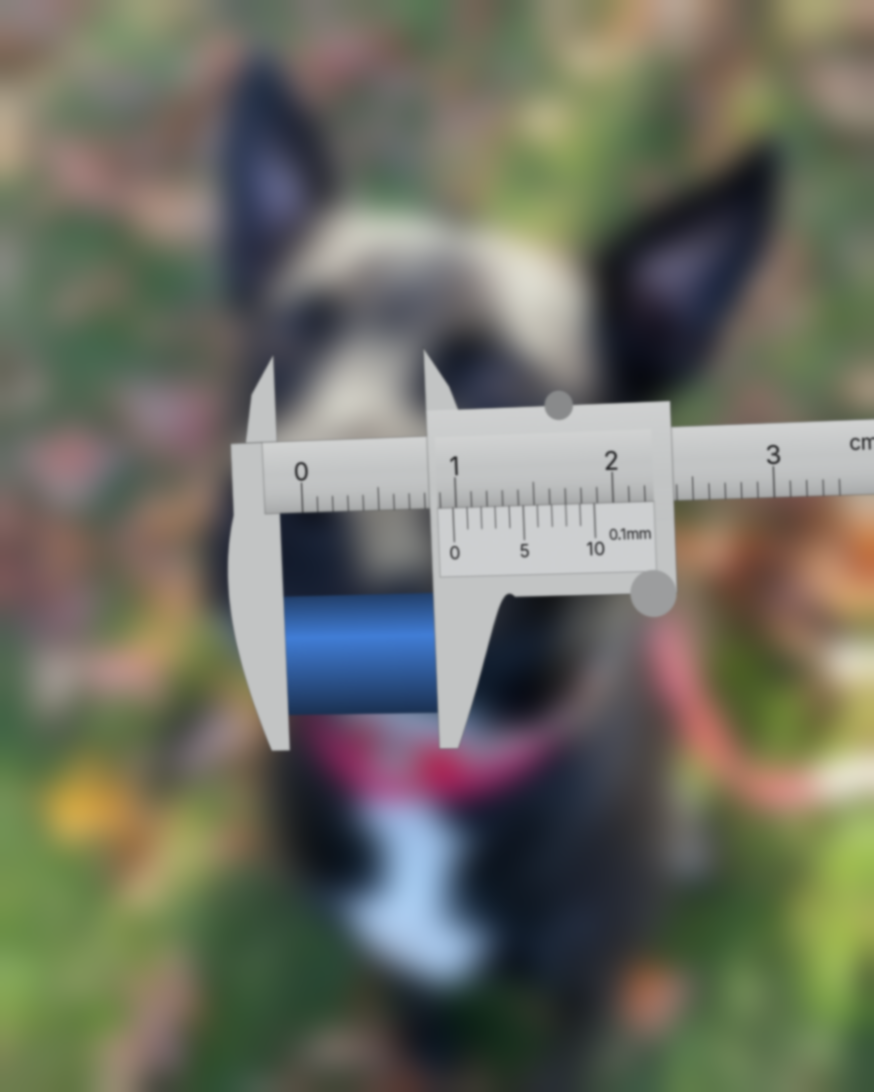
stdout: value=9.8 unit=mm
